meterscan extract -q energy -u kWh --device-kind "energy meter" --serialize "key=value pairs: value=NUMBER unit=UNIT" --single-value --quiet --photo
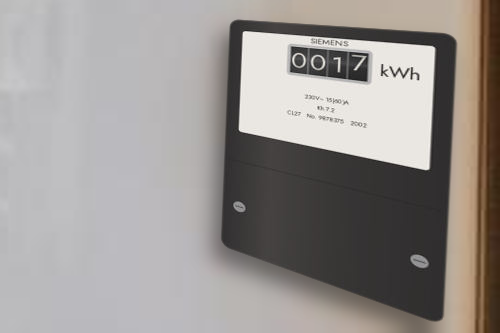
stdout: value=17 unit=kWh
